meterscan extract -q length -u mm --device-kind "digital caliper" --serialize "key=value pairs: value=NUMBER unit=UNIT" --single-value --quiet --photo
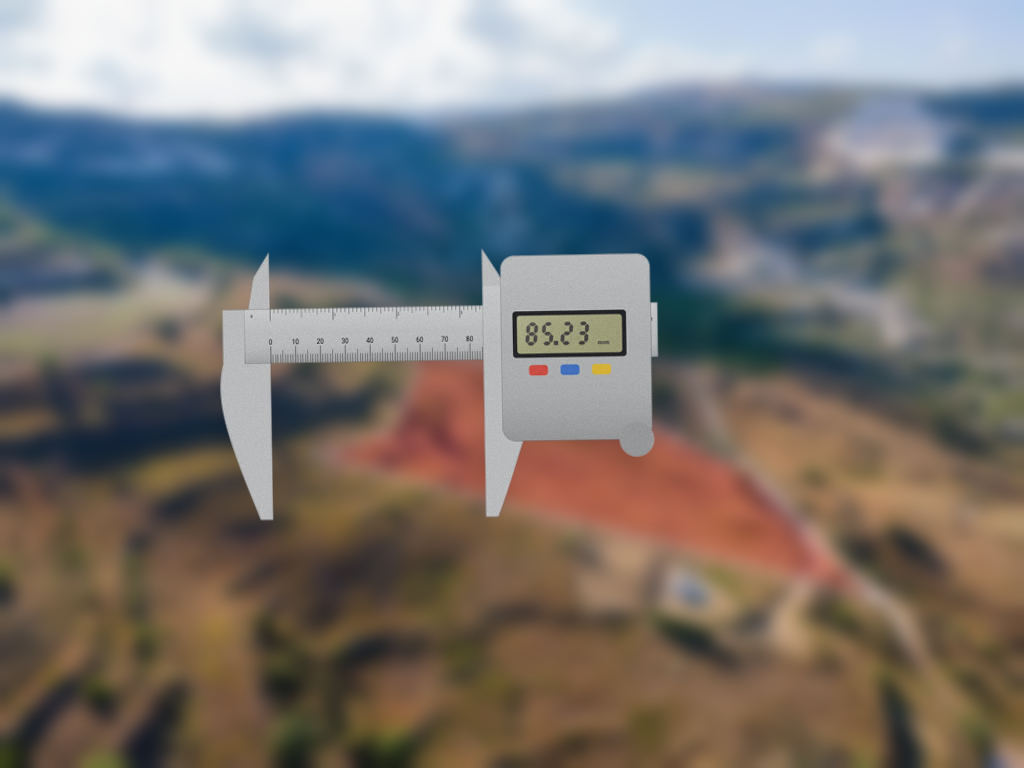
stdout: value=85.23 unit=mm
